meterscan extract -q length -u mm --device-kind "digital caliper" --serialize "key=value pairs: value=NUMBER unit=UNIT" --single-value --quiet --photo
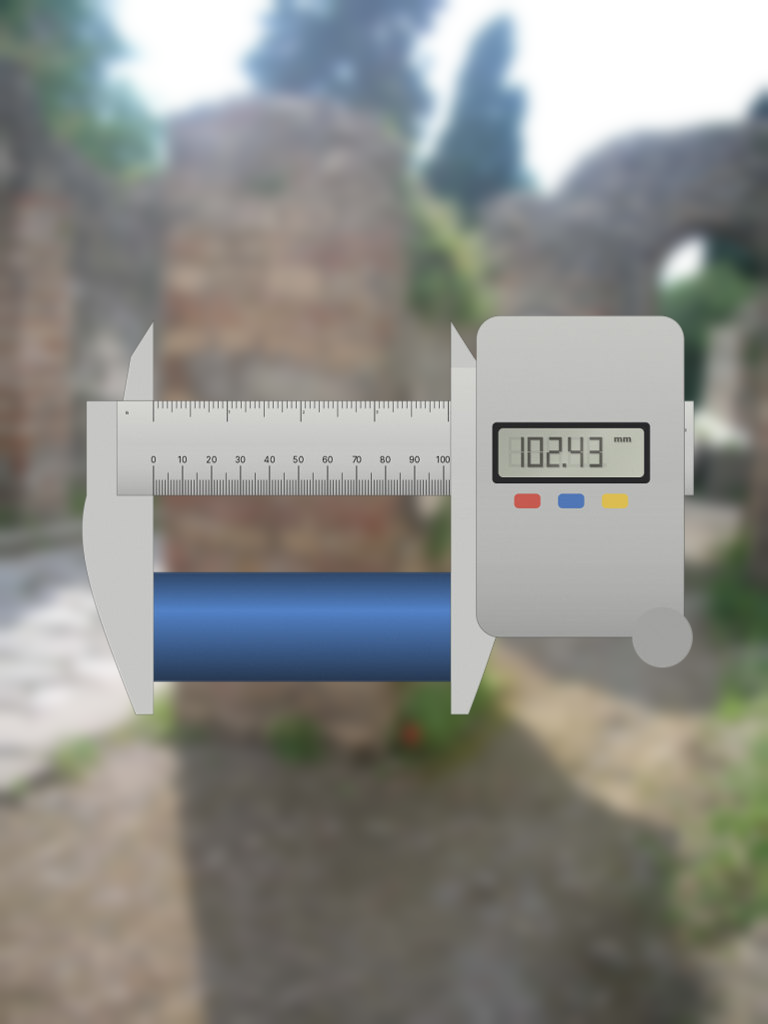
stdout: value=102.43 unit=mm
